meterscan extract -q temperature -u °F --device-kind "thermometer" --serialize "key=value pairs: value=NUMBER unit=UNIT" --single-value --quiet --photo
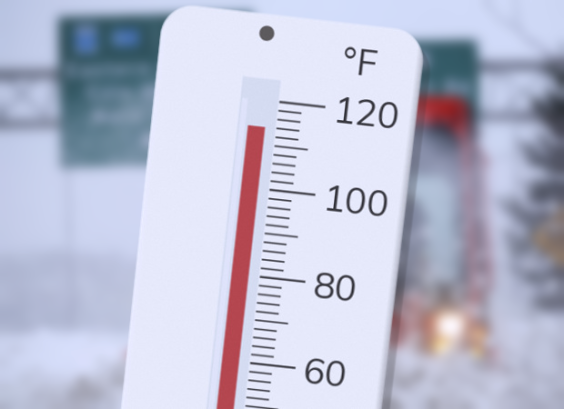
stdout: value=114 unit=°F
